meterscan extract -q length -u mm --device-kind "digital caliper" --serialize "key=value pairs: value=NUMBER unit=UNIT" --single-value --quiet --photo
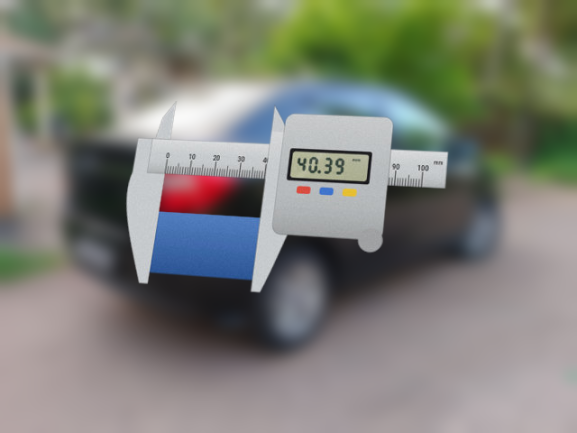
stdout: value=40.39 unit=mm
